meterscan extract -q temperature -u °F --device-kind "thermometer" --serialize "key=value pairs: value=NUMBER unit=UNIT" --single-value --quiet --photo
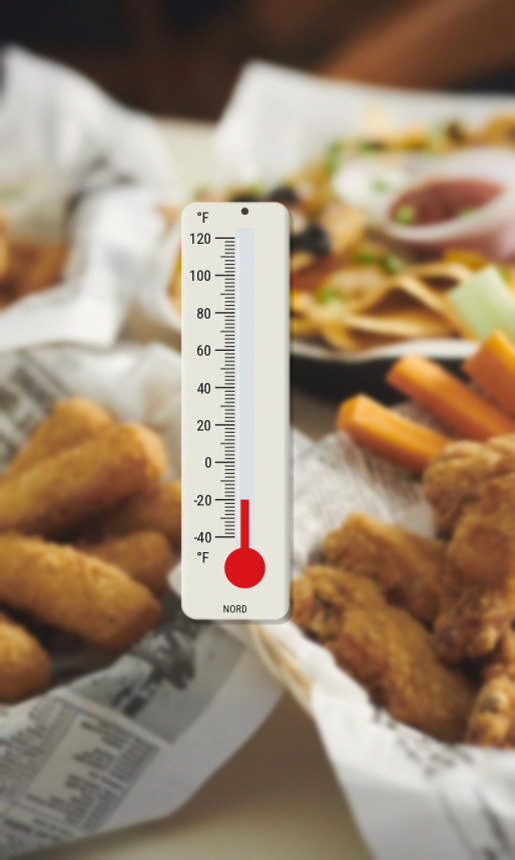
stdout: value=-20 unit=°F
